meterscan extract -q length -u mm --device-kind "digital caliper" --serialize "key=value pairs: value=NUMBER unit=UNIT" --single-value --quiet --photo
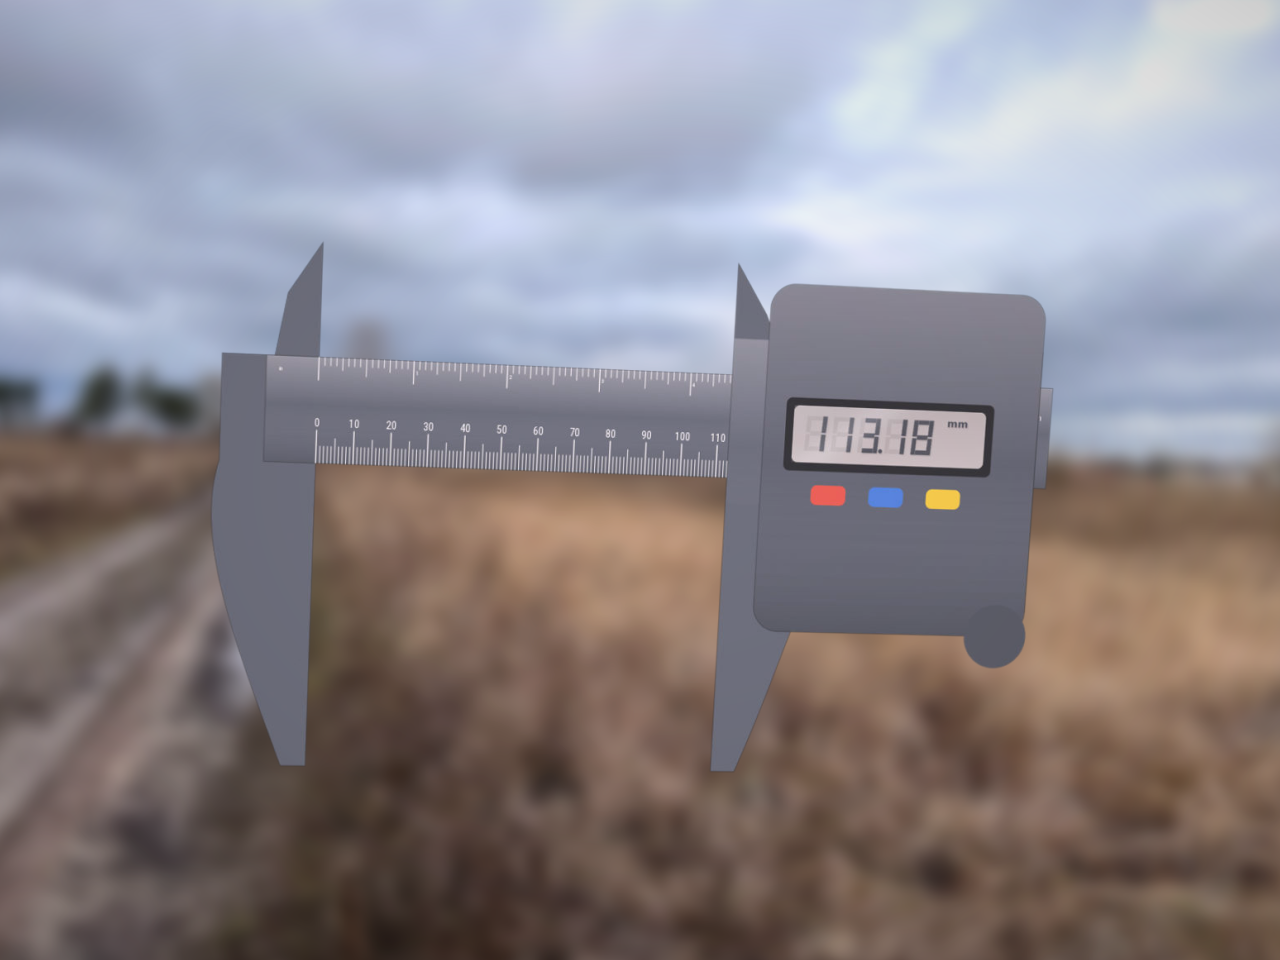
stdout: value=113.18 unit=mm
